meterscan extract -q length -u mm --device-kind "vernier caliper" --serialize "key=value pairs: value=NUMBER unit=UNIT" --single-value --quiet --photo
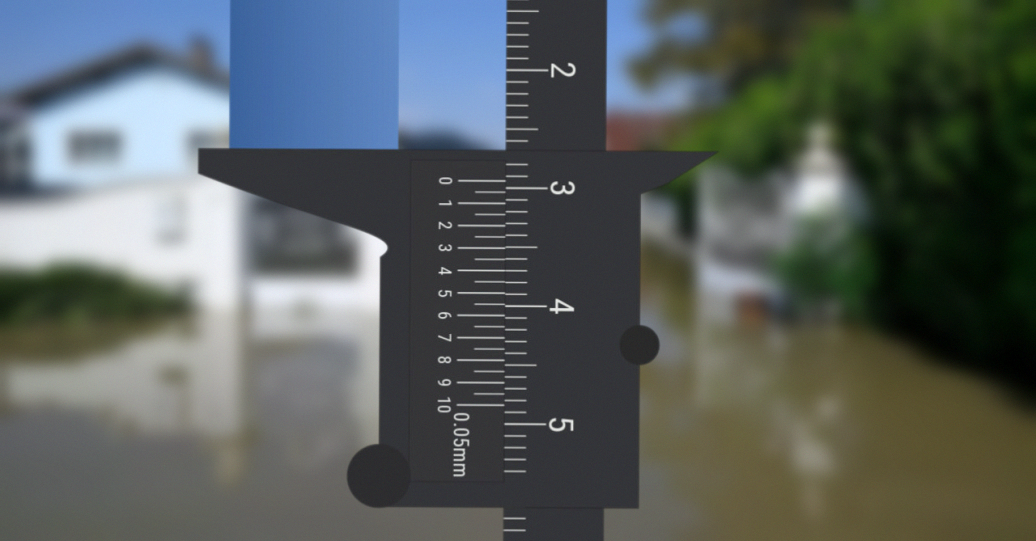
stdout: value=29.4 unit=mm
